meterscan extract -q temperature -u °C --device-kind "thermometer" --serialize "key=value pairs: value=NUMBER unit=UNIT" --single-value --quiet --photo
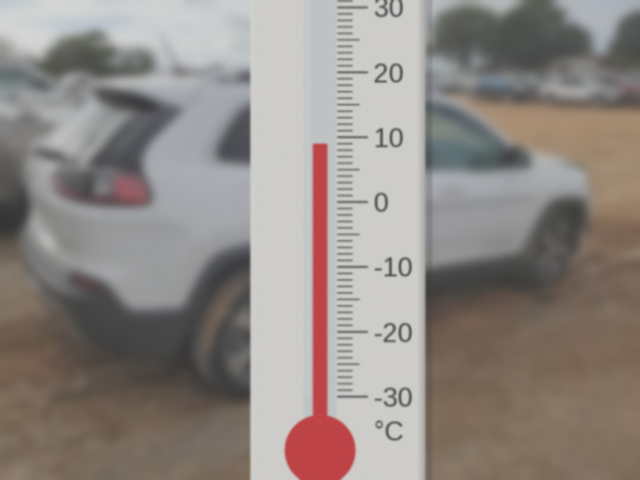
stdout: value=9 unit=°C
